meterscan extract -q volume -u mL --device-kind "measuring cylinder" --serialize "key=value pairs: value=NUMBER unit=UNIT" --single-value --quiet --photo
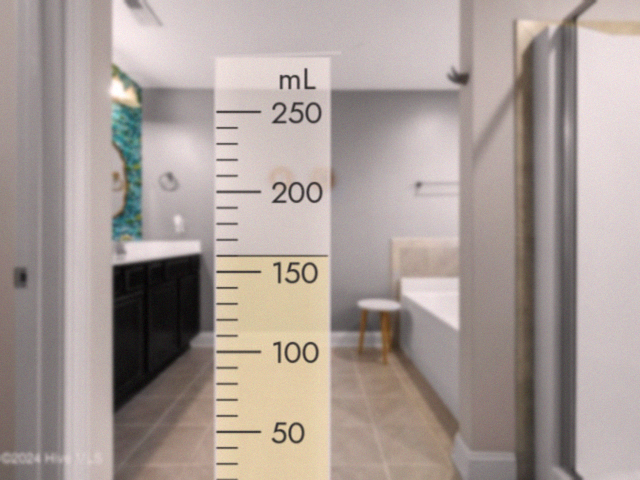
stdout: value=160 unit=mL
